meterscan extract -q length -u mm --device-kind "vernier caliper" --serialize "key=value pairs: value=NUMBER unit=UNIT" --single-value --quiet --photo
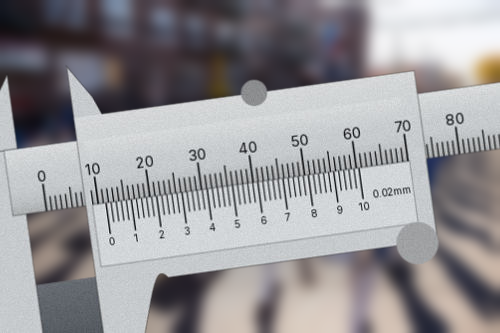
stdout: value=11.5 unit=mm
